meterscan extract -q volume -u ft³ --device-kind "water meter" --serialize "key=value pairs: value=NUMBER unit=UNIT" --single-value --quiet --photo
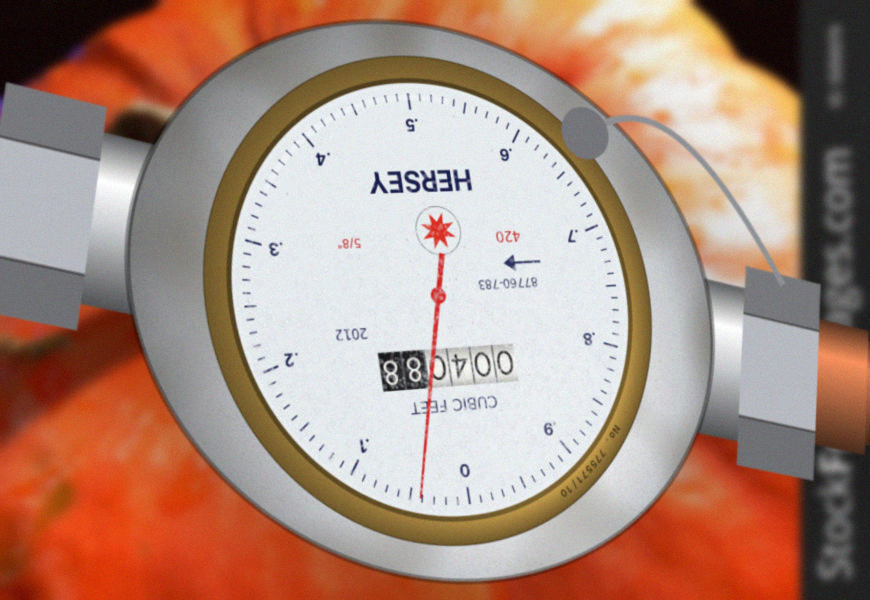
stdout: value=4088.04 unit=ft³
